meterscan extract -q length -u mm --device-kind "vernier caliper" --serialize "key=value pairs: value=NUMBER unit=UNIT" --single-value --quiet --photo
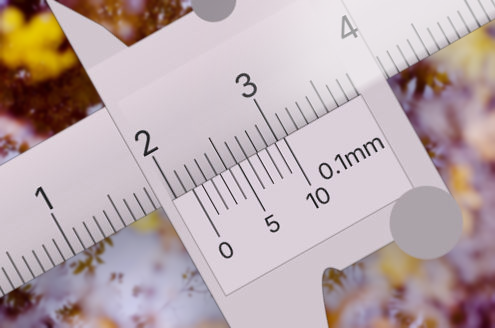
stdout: value=21.6 unit=mm
